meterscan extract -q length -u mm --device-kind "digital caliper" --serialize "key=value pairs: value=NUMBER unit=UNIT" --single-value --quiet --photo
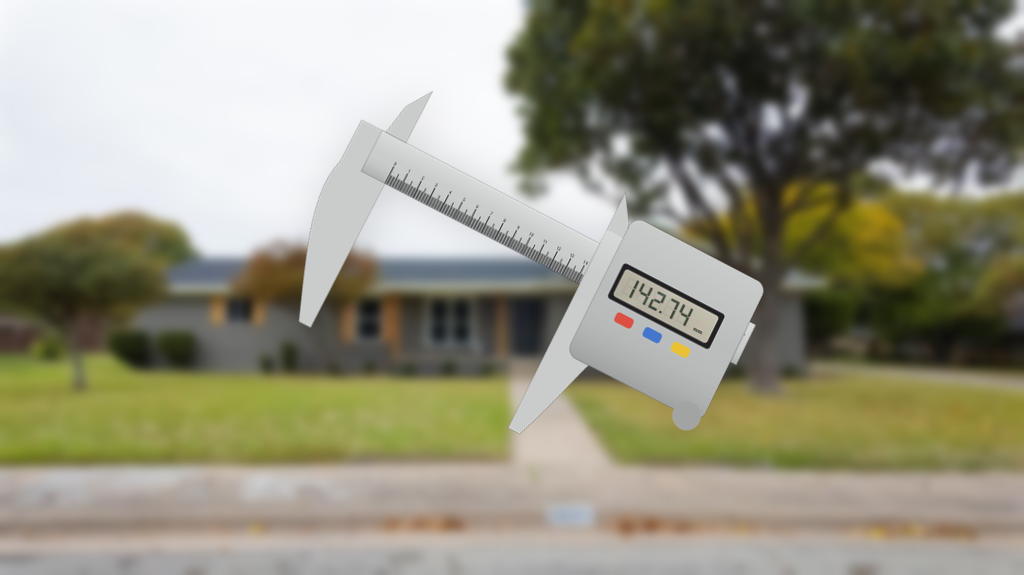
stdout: value=142.74 unit=mm
